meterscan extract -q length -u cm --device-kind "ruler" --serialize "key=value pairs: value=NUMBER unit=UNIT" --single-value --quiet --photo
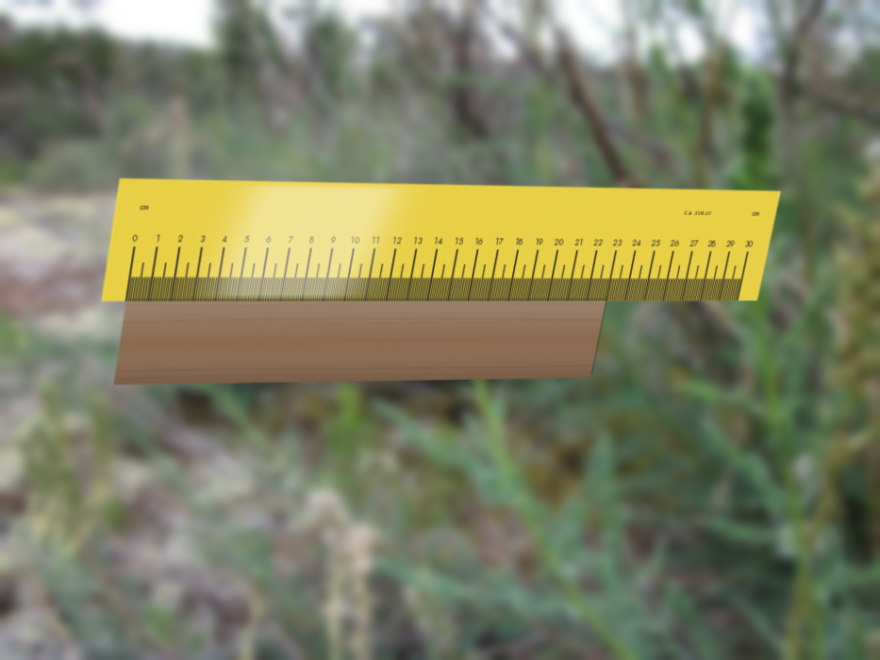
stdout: value=23 unit=cm
